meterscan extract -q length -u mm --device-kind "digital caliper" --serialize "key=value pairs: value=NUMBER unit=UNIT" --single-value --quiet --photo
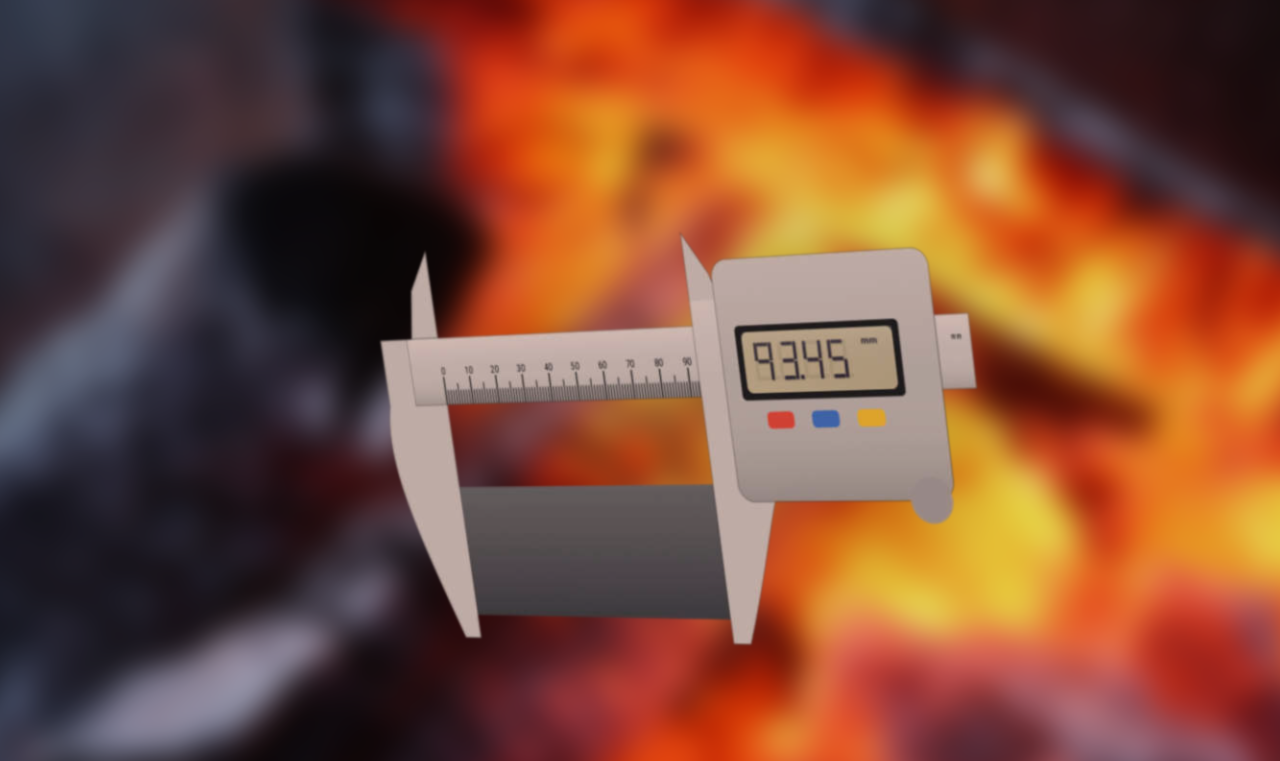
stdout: value=93.45 unit=mm
